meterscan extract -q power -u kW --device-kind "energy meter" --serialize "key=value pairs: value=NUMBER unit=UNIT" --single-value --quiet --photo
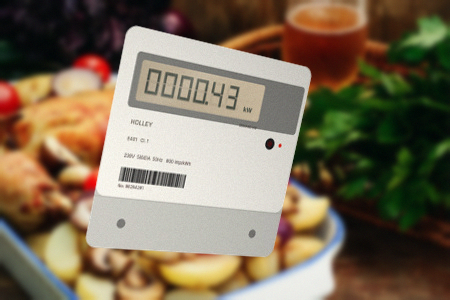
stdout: value=0.43 unit=kW
